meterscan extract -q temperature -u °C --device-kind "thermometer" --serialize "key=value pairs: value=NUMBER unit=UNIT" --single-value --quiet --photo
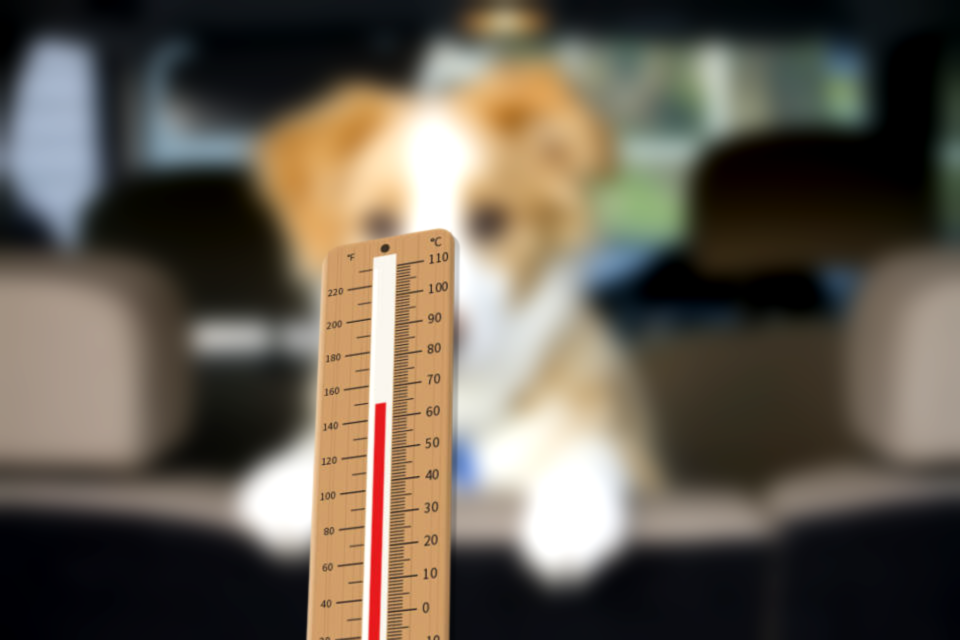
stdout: value=65 unit=°C
